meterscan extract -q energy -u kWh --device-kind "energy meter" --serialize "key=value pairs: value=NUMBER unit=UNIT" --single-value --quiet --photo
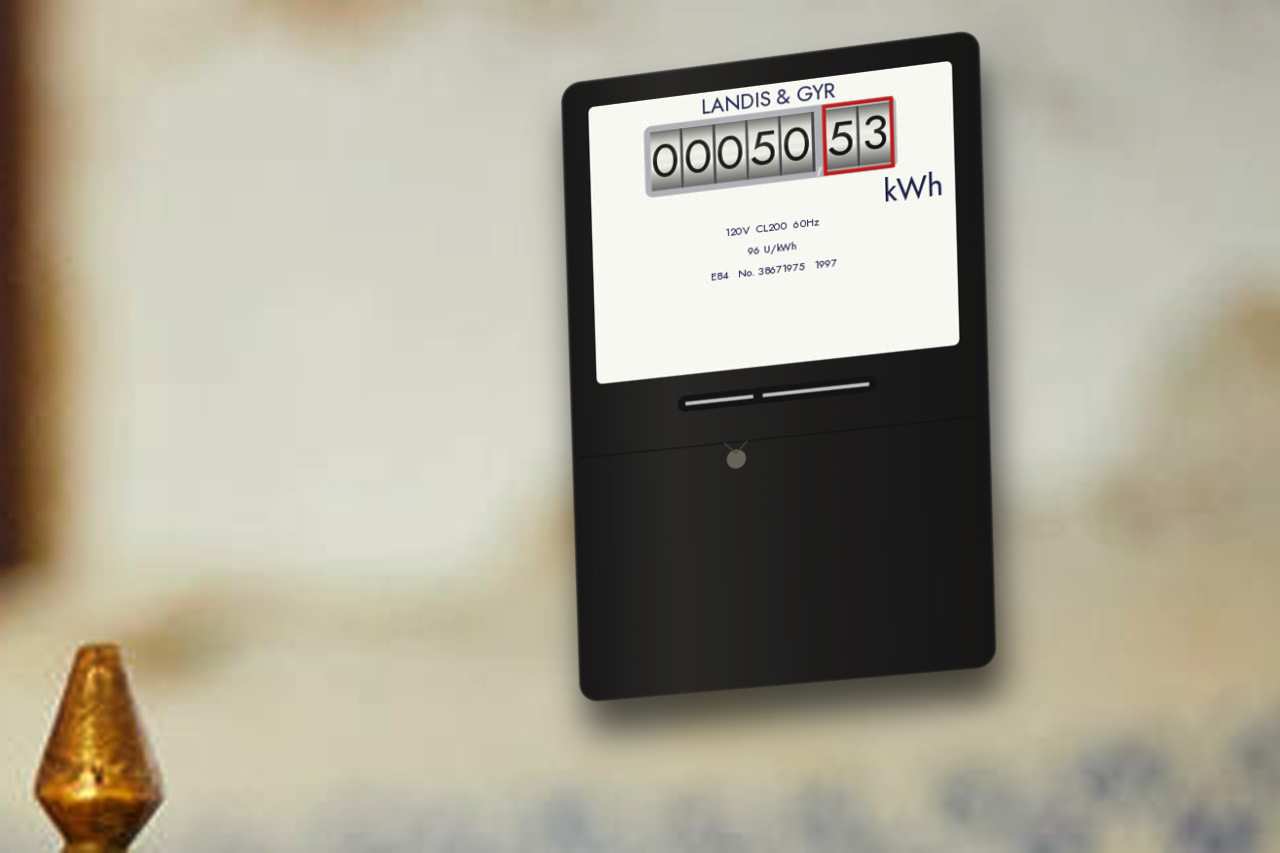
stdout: value=50.53 unit=kWh
